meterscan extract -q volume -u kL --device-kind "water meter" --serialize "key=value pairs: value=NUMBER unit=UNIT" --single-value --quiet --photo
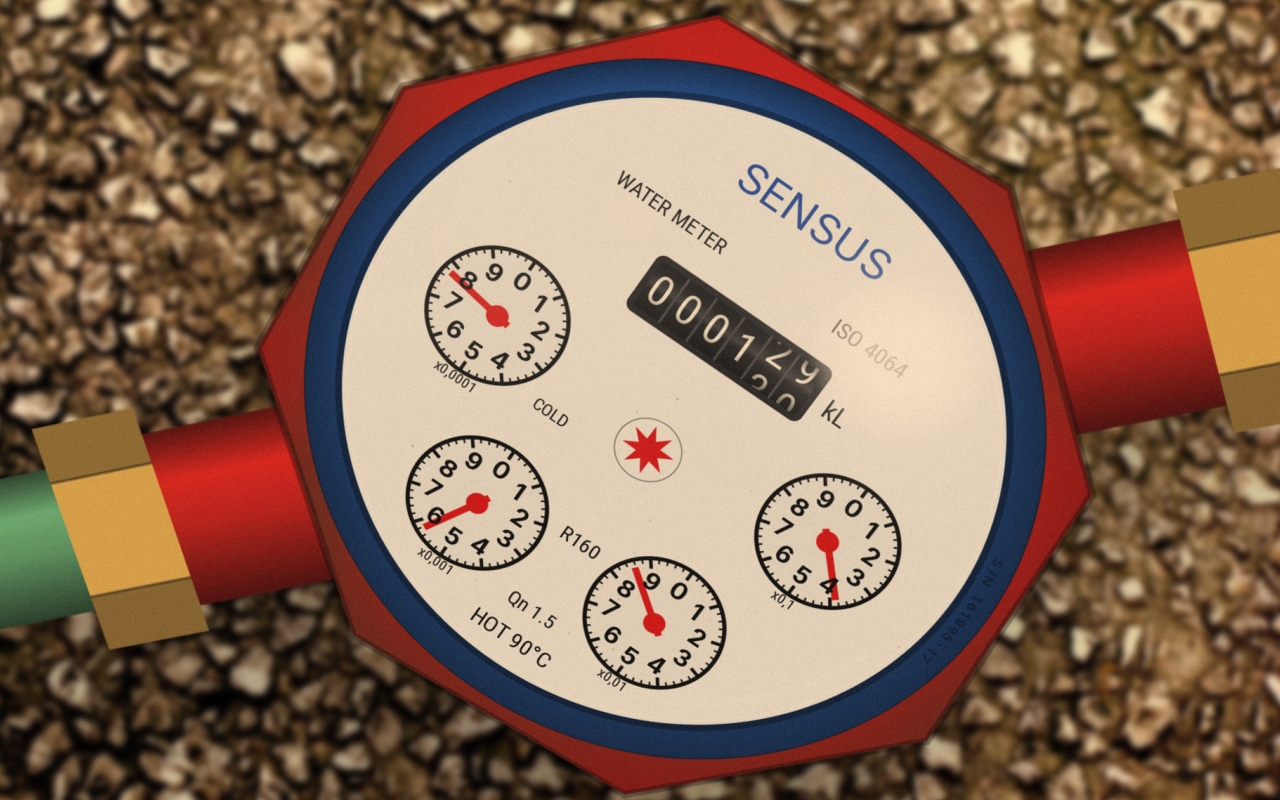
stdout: value=129.3857 unit=kL
